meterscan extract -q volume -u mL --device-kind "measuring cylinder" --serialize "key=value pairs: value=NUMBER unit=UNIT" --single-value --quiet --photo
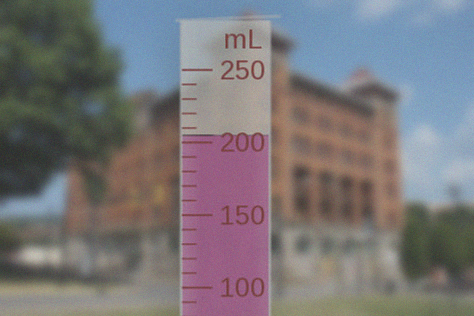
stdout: value=205 unit=mL
